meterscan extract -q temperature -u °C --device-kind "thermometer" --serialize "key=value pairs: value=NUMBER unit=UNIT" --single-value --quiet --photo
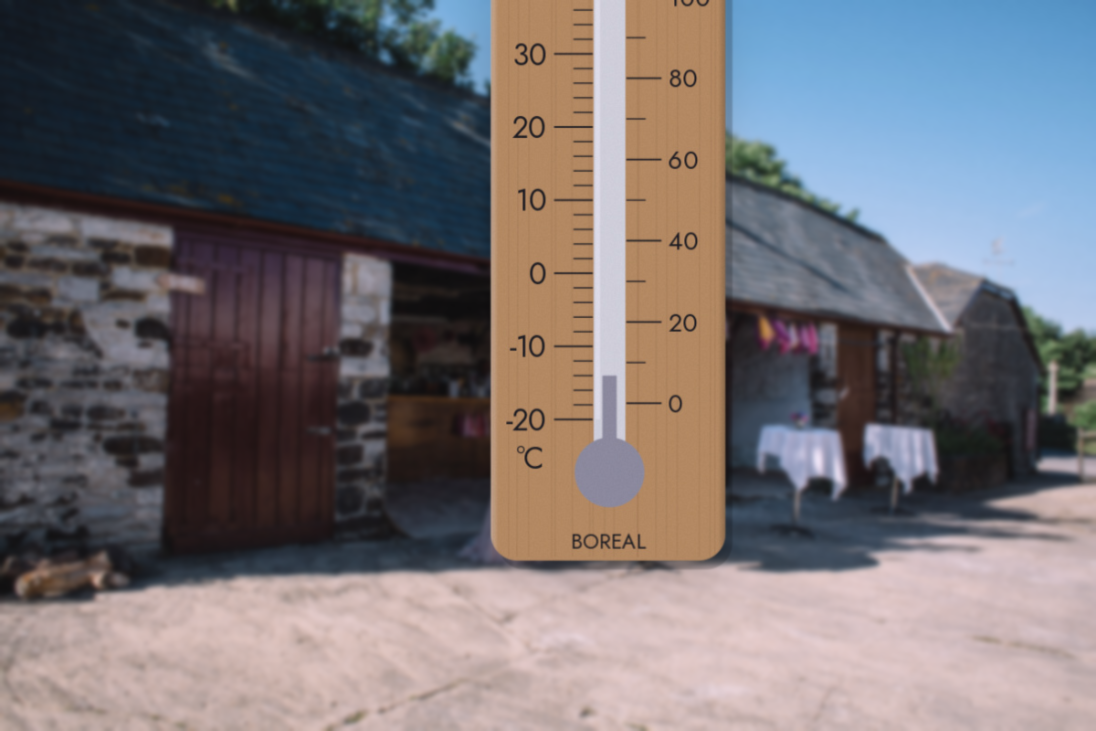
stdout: value=-14 unit=°C
